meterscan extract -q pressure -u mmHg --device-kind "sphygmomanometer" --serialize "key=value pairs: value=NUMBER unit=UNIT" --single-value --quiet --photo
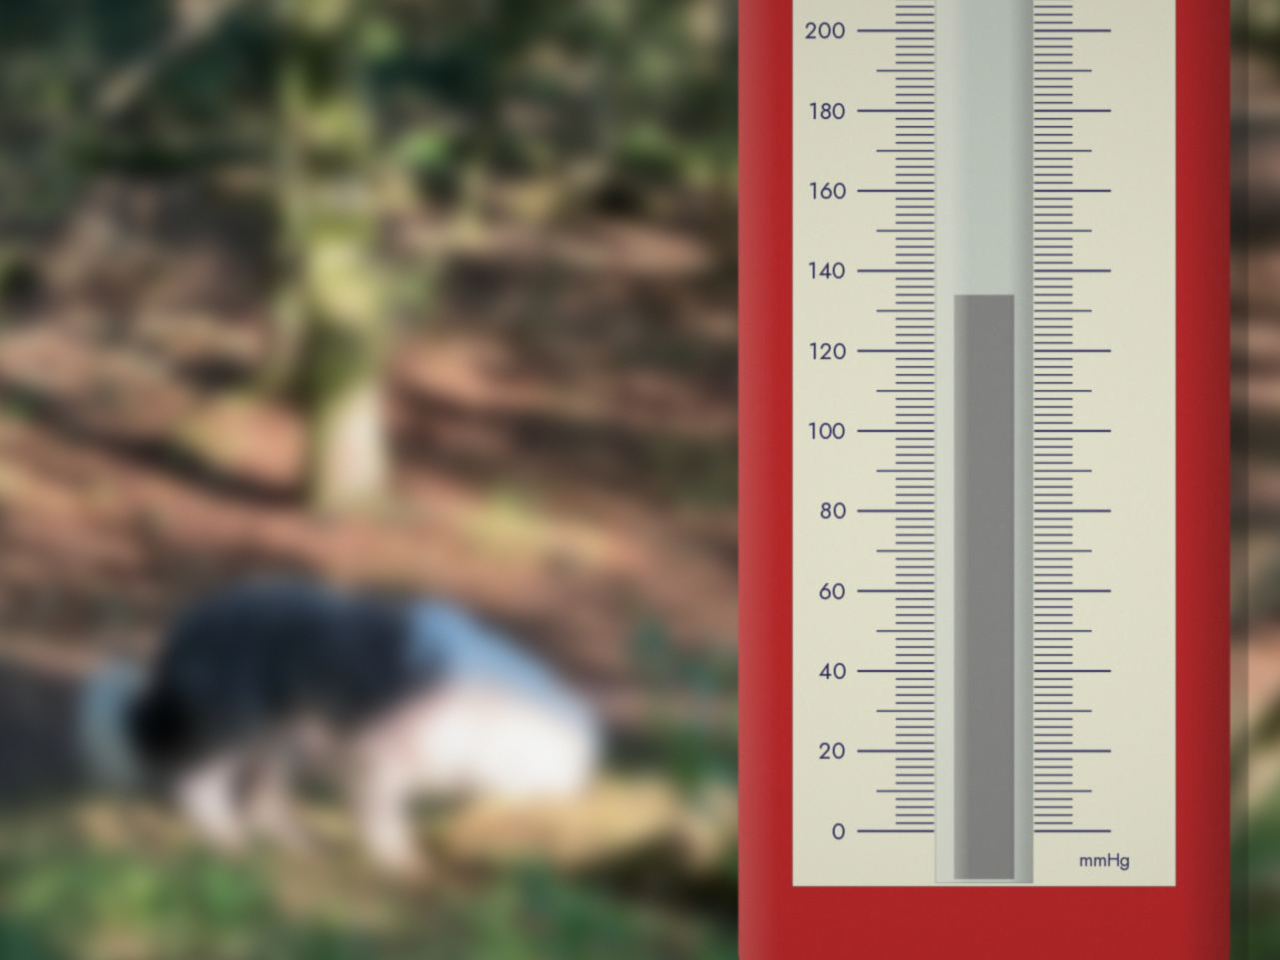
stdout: value=134 unit=mmHg
